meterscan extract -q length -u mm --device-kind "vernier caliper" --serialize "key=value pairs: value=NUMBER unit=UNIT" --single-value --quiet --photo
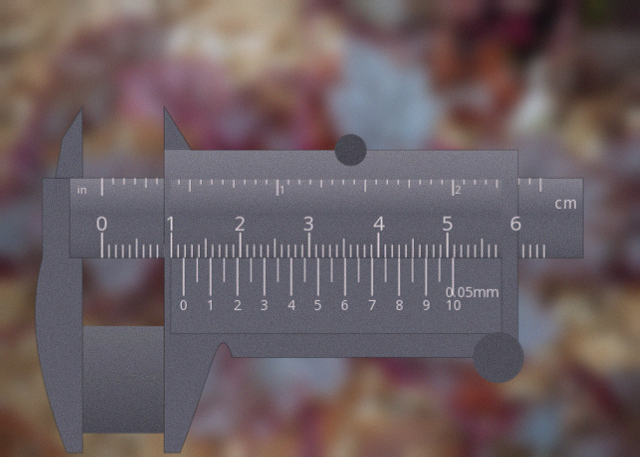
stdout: value=11.8 unit=mm
